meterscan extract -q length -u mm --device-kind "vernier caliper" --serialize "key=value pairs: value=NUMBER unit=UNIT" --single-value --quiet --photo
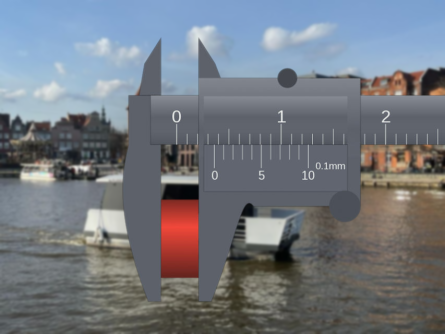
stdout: value=3.6 unit=mm
